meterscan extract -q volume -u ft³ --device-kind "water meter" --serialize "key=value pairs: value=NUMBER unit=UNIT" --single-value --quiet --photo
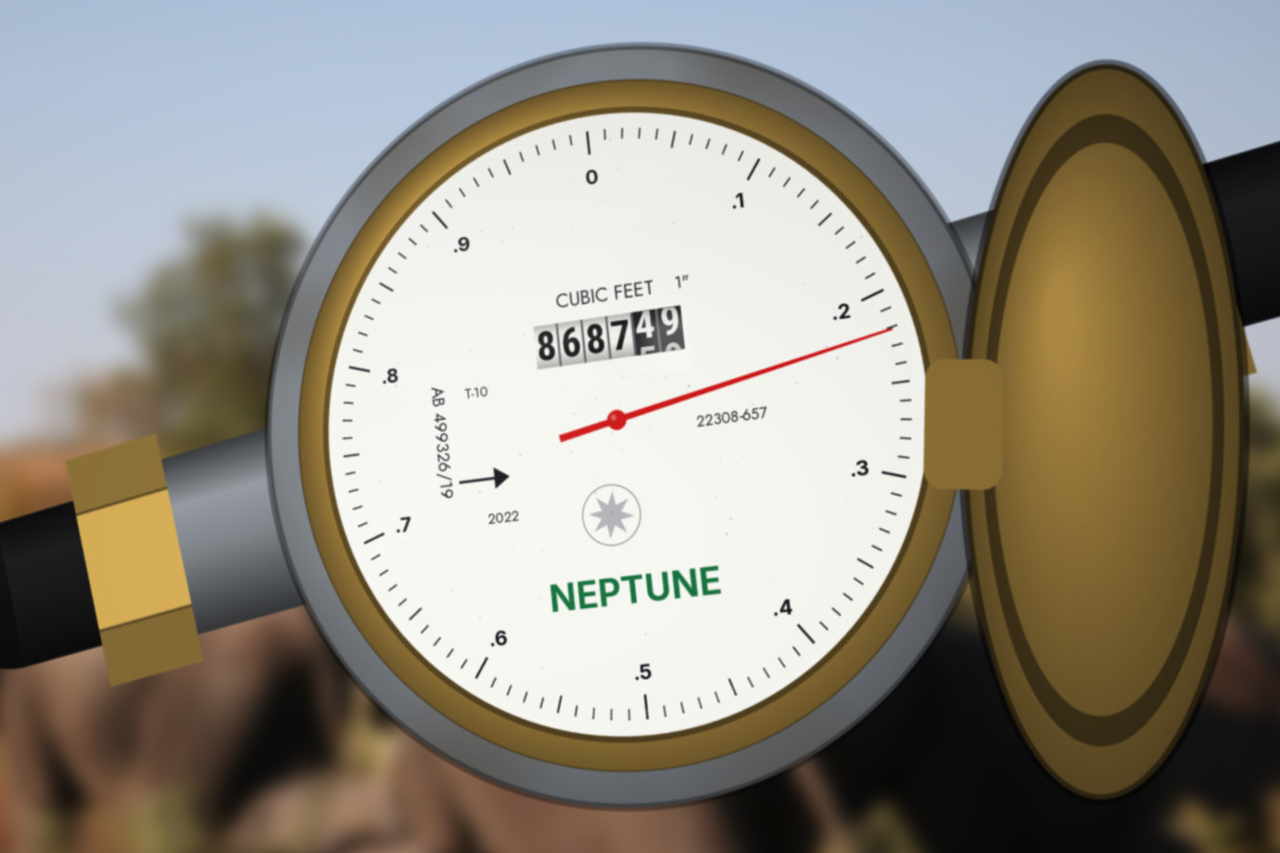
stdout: value=868749.22 unit=ft³
